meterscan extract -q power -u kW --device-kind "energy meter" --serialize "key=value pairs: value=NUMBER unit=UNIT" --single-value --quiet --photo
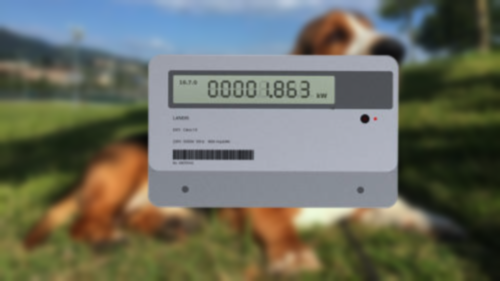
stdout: value=1.863 unit=kW
